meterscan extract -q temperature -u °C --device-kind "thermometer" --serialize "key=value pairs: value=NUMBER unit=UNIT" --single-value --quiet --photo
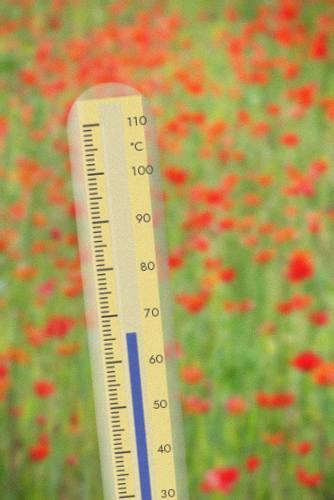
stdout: value=66 unit=°C
